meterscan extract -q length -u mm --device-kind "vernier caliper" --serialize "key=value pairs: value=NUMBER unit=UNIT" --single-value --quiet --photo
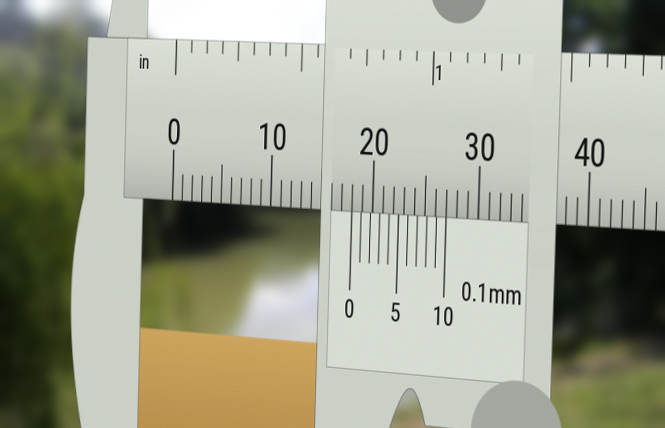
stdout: value=18.0 unit=mm
